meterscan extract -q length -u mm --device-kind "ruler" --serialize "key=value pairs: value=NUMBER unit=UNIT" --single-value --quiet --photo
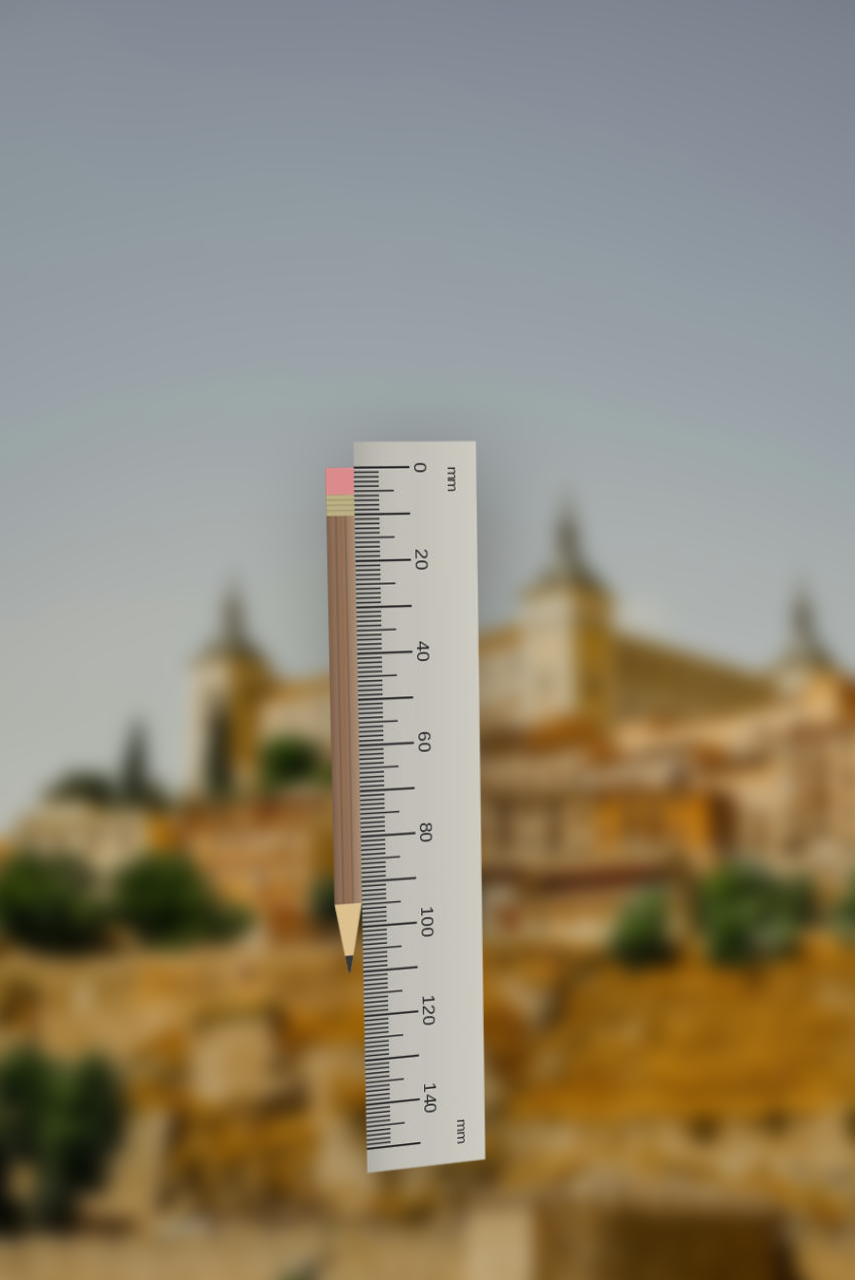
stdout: value=110 unit=mm
